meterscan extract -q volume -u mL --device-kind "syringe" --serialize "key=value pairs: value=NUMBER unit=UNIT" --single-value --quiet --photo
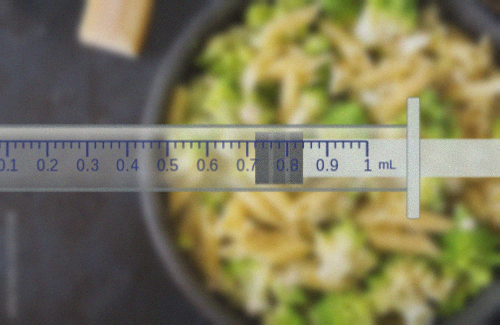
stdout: value=0.72 unit=mL
